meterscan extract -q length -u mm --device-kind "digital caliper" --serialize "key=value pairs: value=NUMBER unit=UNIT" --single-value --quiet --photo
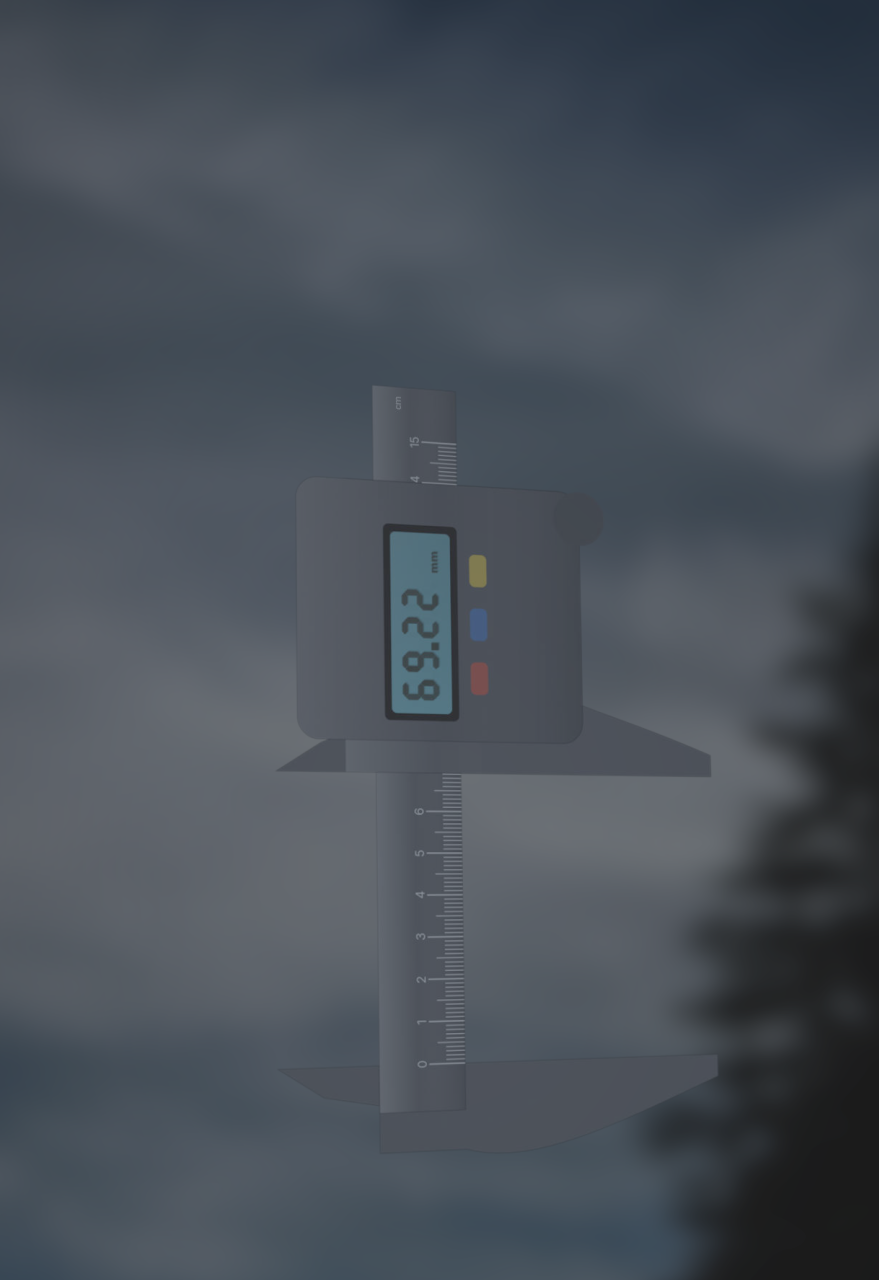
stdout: value=69.22 unit=mm
